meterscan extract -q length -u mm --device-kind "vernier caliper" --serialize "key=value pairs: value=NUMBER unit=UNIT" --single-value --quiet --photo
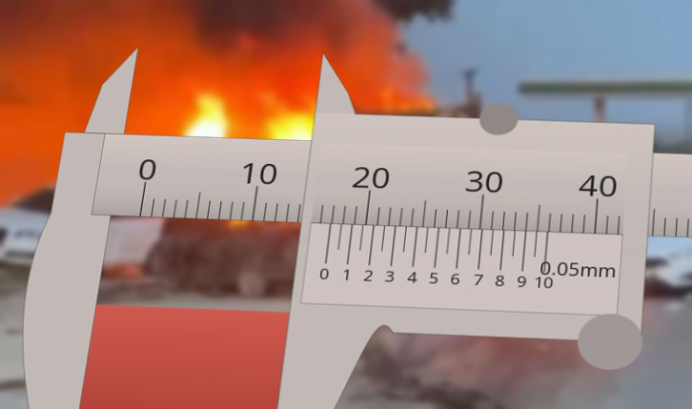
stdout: value=16.9 unit=mm
